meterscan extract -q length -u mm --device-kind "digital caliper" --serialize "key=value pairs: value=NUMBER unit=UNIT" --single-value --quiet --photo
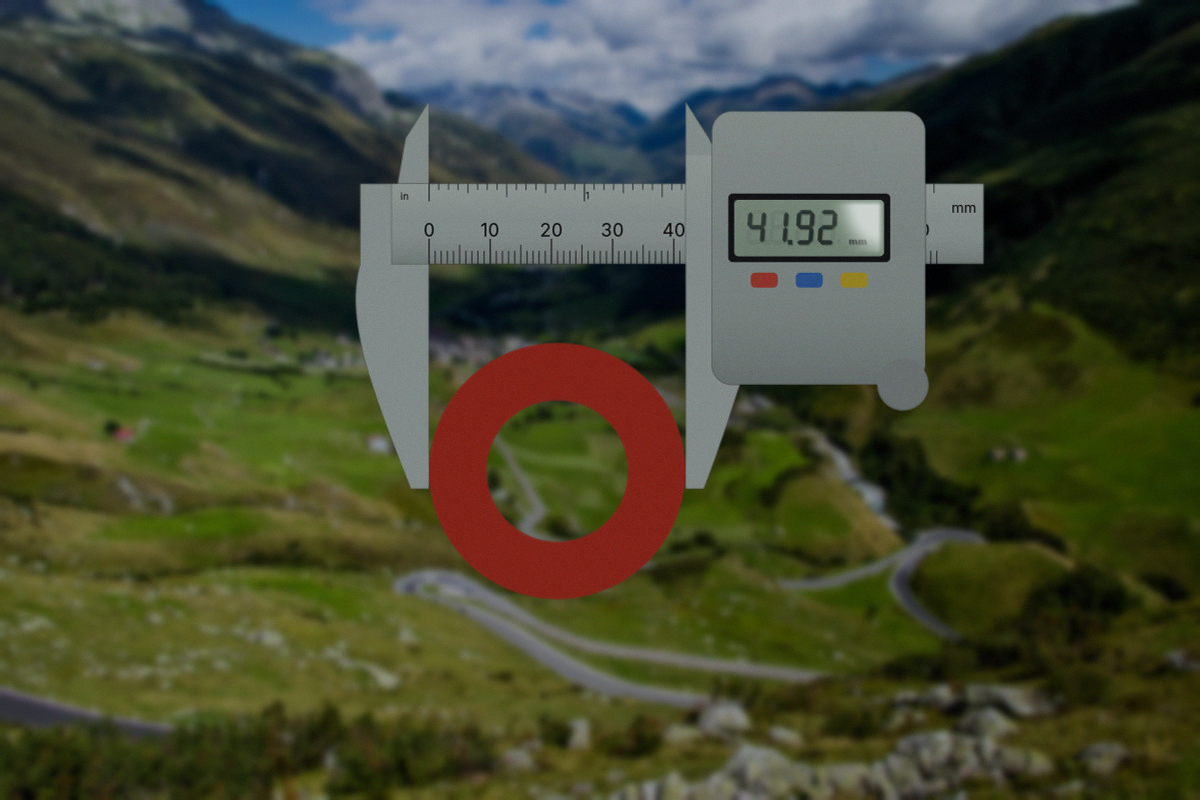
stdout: value=41.92 unit=mm
